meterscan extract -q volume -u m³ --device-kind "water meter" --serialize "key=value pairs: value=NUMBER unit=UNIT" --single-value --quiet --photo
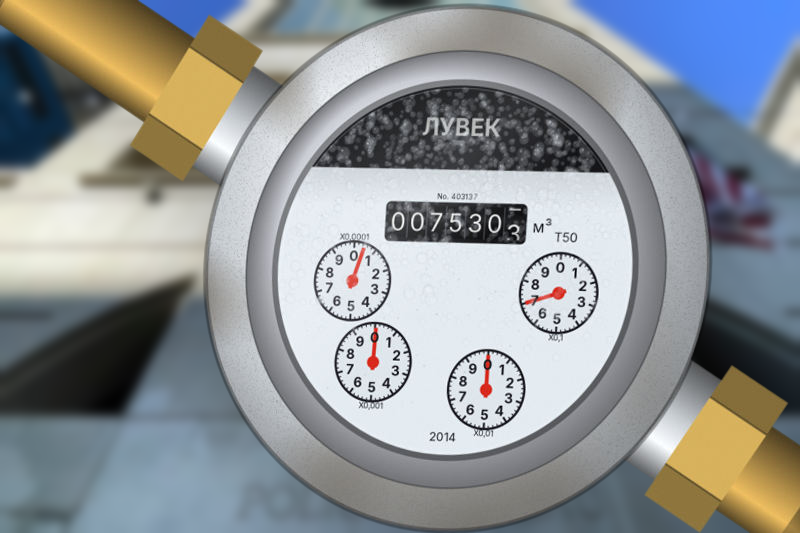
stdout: value=75302.7000 unit=m³
